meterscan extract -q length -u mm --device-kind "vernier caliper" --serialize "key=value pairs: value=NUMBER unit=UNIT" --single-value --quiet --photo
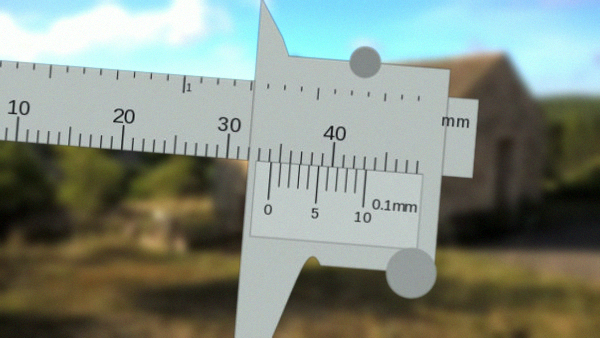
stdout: value=34.2 unit=mm
